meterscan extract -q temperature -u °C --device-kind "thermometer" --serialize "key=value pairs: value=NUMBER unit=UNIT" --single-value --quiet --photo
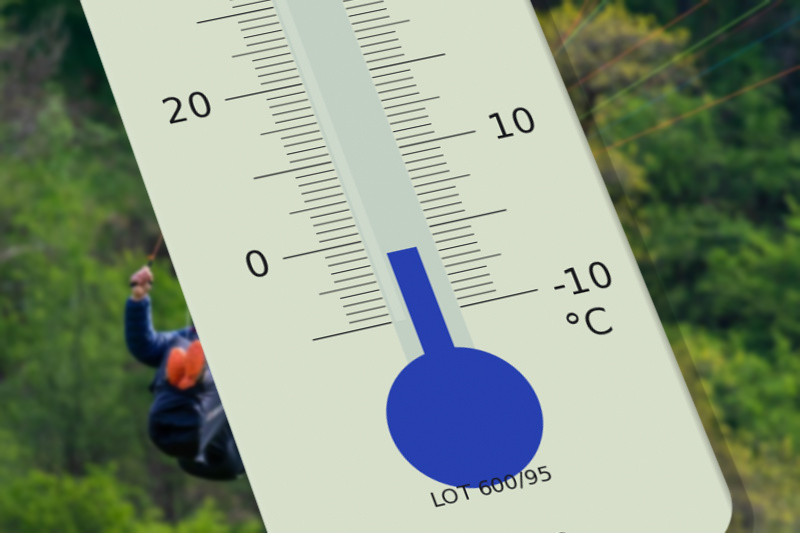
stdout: value=-2 unit=°C
